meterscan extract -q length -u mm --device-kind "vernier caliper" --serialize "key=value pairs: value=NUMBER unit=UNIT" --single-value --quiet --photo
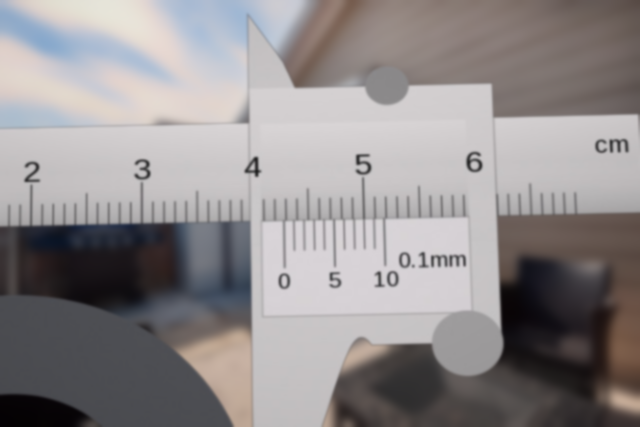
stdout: value=42.8 unit=mm
